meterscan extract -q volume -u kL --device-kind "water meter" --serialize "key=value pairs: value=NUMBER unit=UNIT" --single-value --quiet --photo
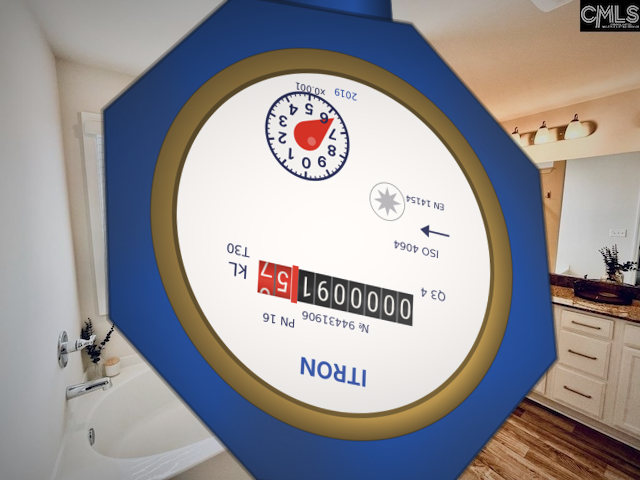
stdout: value=91.566 unit=kL
